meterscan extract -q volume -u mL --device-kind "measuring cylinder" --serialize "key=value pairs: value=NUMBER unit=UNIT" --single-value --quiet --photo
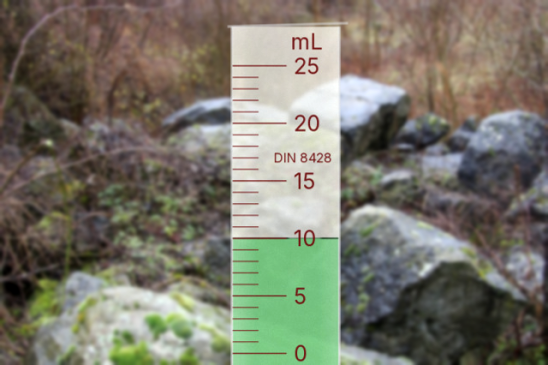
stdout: value=10 unit=mL
